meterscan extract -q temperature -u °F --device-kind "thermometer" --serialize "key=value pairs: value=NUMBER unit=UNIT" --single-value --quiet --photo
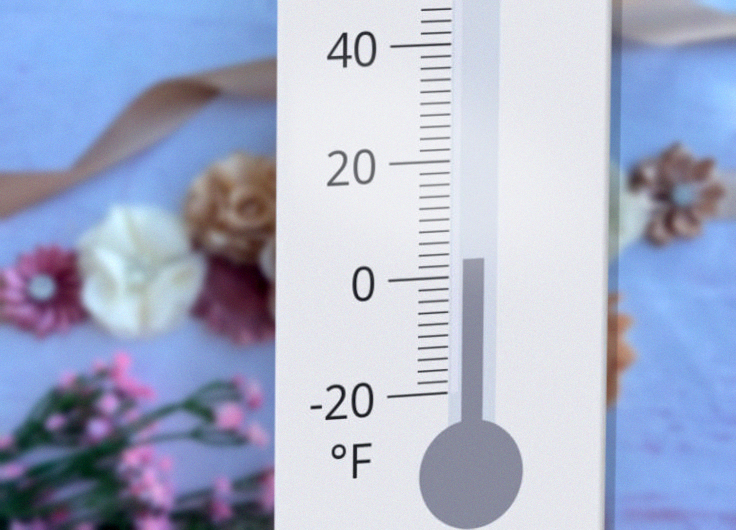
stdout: value=3 unit=°F
